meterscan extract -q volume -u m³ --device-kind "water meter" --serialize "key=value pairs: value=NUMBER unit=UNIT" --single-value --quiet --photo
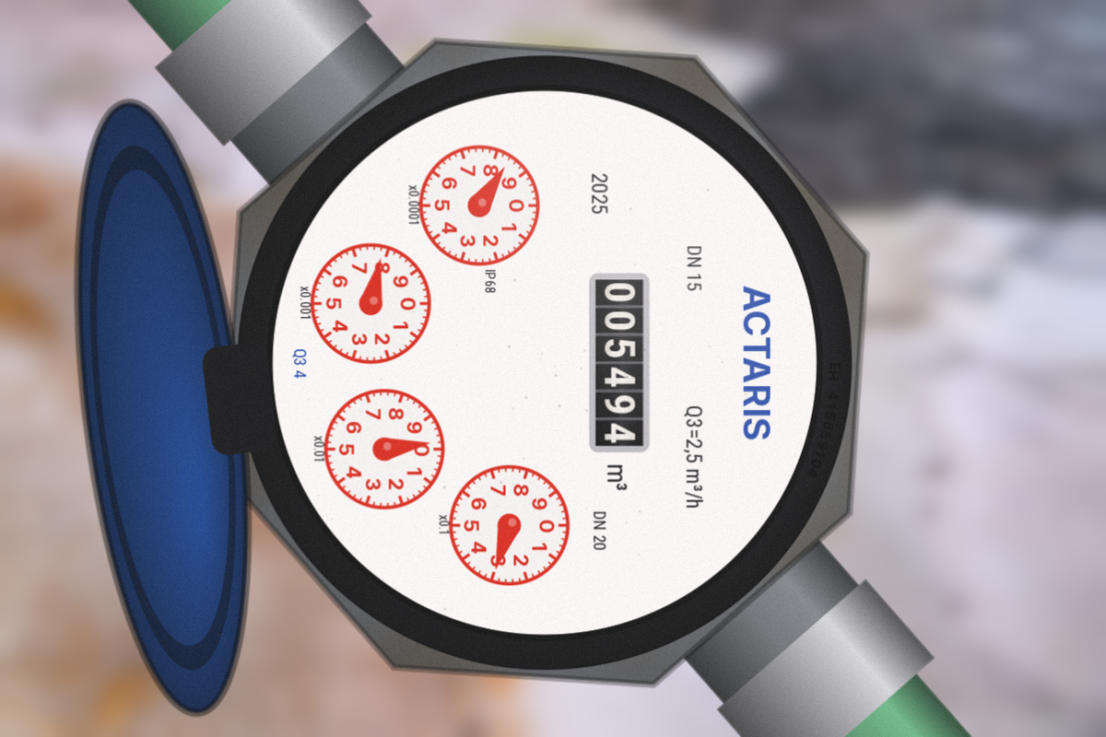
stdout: value=5494.2978 unit=m³
